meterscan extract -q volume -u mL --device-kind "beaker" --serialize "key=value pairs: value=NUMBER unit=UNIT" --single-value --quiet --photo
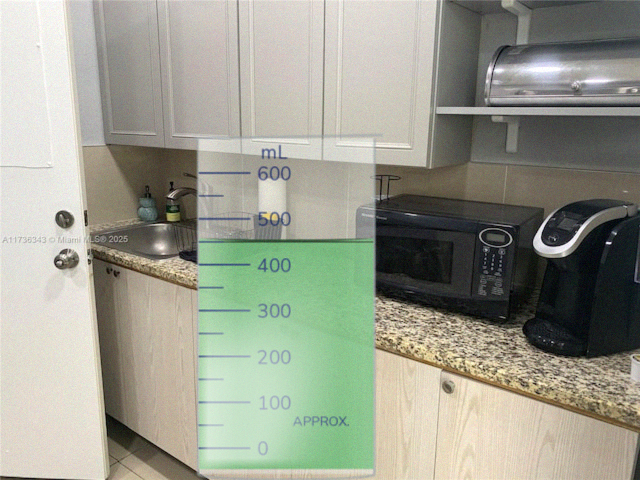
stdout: value=450 unit=mL
